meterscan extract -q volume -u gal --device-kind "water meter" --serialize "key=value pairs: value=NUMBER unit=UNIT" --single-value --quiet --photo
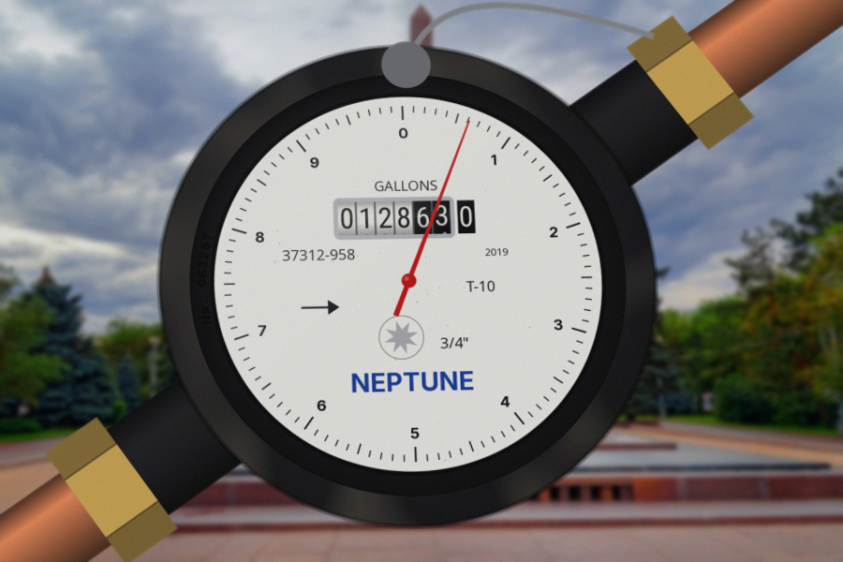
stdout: value=128630.6 unit=gal
